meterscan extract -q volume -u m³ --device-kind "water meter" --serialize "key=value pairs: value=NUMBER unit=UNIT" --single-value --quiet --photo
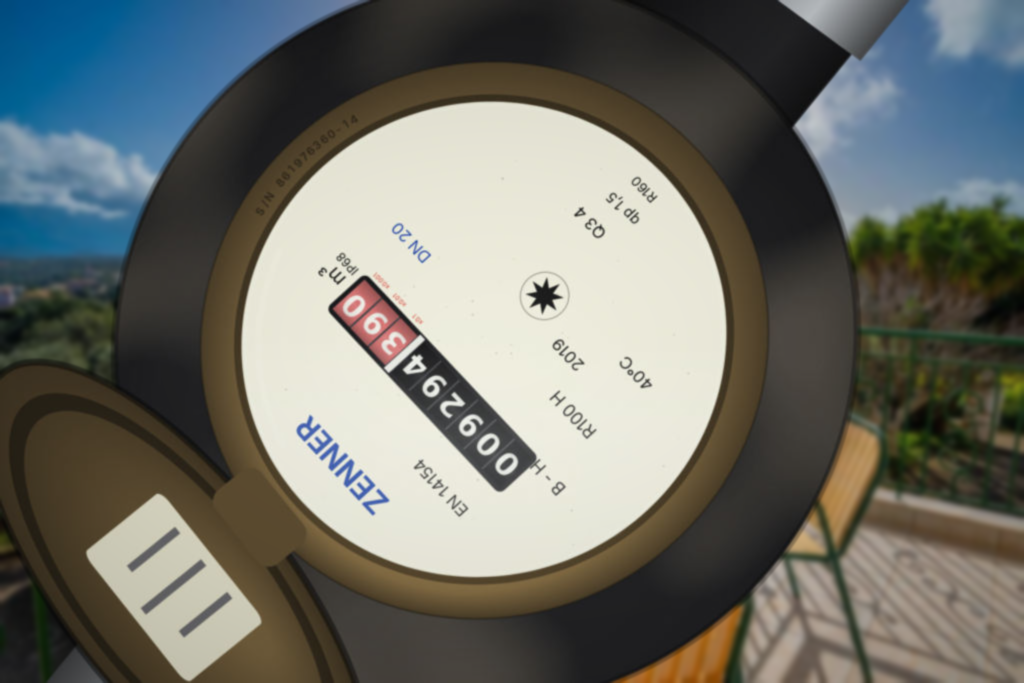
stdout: value=9294.390 unit=m³
